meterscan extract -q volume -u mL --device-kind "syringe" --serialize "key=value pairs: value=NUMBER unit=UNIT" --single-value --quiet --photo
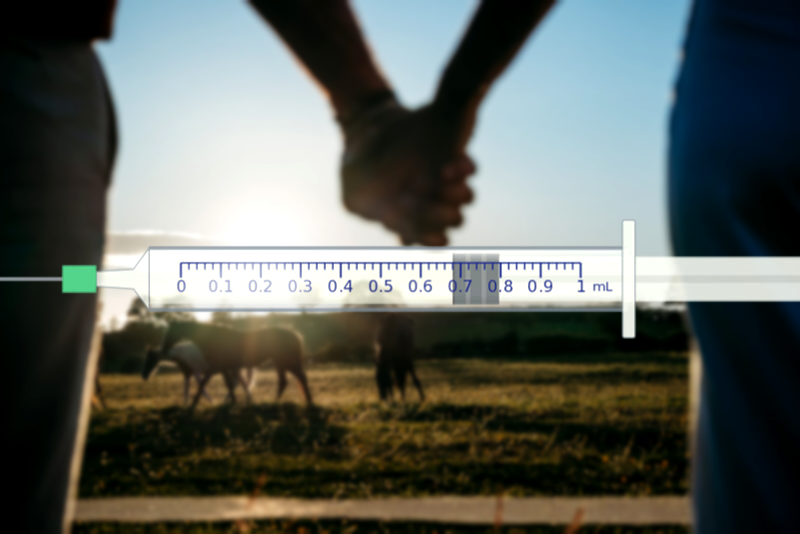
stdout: value=0.68 unit=mL
